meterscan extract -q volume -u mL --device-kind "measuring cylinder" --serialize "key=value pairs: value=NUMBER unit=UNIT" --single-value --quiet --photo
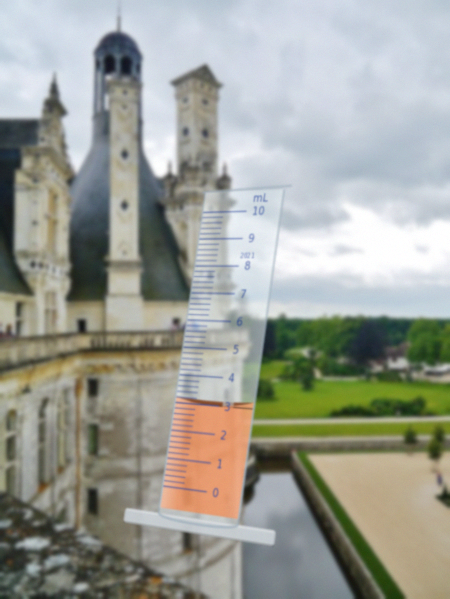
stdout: value=3 unit=mL
